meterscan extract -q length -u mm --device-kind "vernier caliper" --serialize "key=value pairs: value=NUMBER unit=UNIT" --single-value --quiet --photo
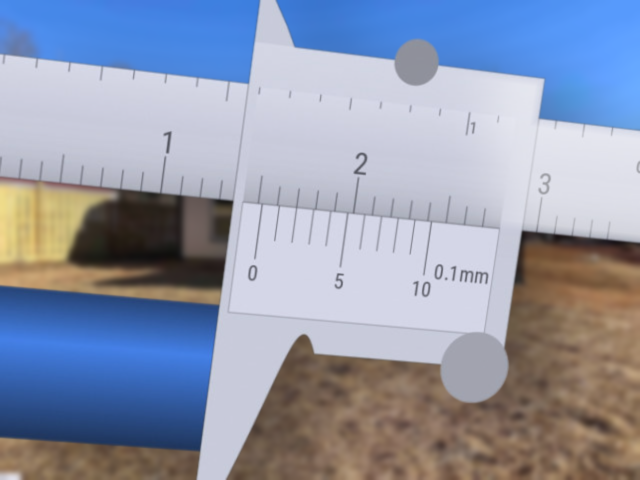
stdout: value=15.2 unit=mm
